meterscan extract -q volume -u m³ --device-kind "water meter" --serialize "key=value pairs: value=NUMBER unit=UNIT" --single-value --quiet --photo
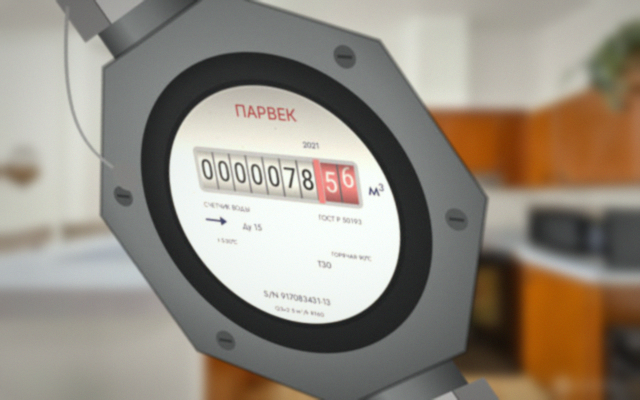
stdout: value=78.56 unit=m³
